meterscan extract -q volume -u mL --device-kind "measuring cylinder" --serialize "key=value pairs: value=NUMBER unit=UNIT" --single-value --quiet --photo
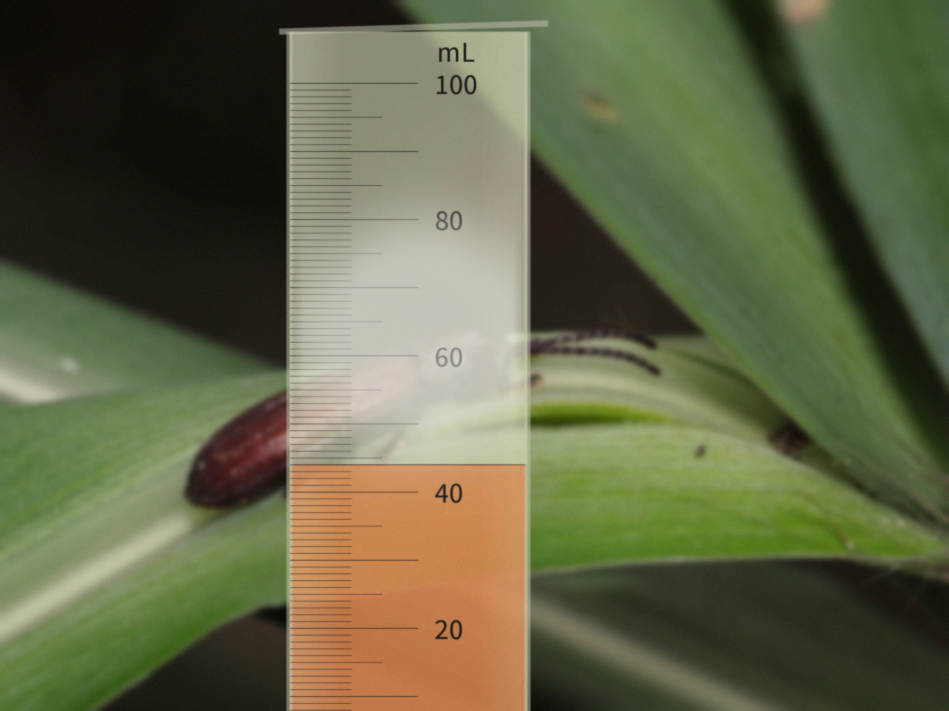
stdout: value=44 unit=mL
